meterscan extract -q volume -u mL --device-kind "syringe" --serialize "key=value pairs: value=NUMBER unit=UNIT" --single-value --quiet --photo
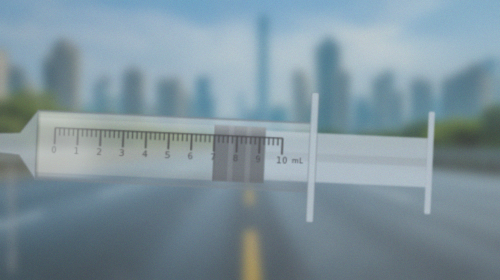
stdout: value=7 unit=mL
